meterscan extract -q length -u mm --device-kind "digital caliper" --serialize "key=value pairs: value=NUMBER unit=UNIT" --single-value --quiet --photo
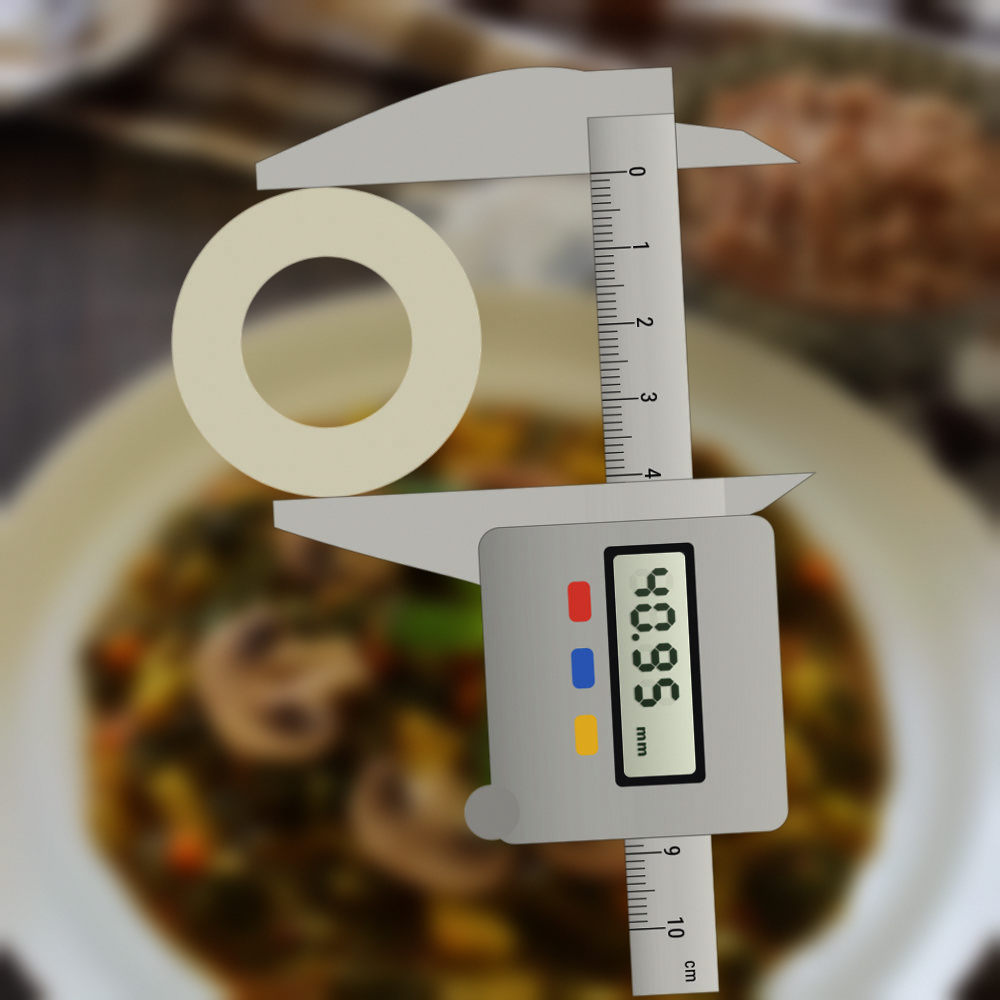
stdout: value=40.95 unit=mm
